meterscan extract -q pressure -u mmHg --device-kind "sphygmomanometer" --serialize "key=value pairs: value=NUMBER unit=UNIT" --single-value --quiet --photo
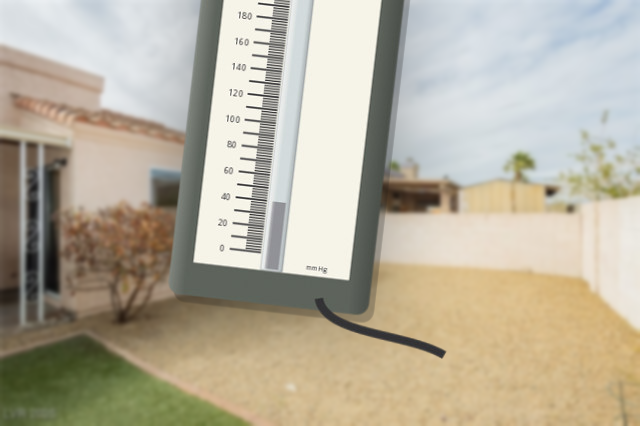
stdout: value=40 unit=mmHg
